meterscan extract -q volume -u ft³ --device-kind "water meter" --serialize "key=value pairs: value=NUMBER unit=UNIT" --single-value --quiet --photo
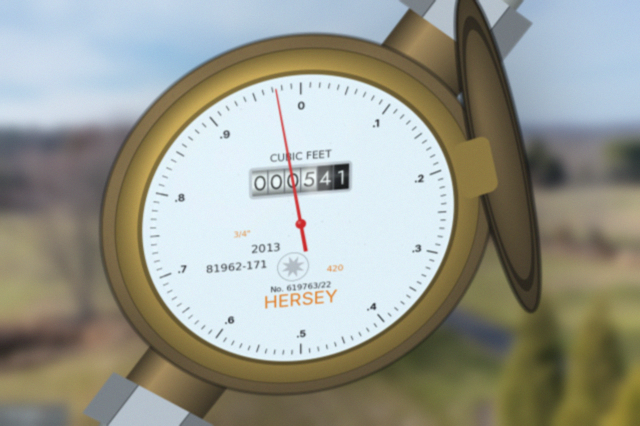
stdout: value=540.97 unit=ft³
